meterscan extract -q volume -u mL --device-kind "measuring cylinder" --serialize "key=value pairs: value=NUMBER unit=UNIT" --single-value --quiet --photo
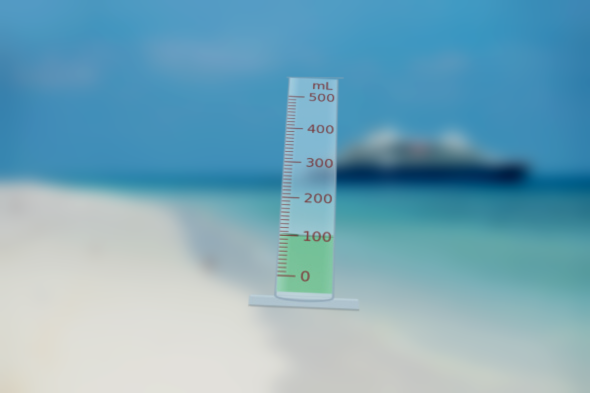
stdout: value=100 unit=mL
